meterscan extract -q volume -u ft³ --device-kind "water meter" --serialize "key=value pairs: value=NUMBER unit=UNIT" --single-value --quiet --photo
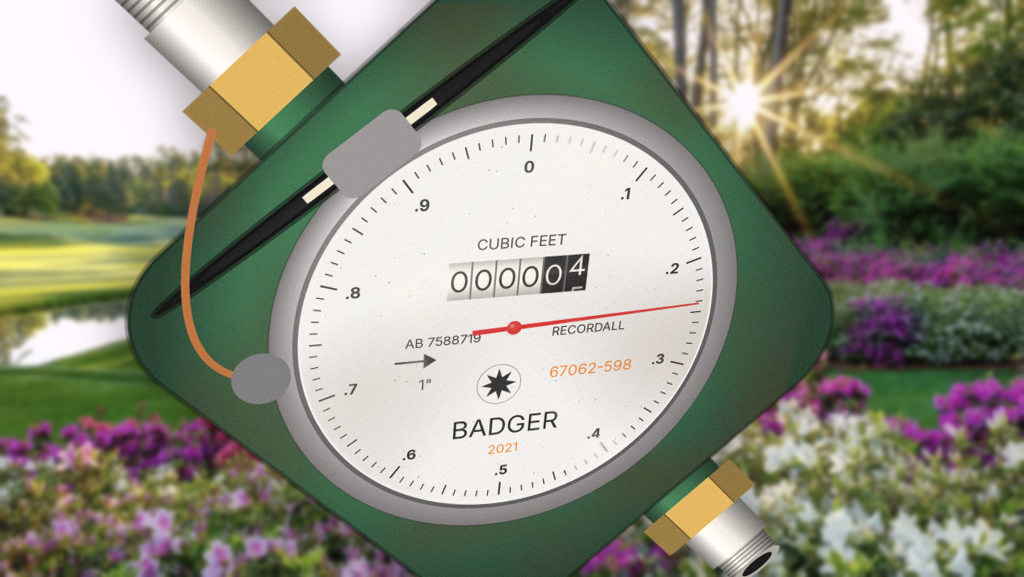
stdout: value=4.24 unit=ft³
